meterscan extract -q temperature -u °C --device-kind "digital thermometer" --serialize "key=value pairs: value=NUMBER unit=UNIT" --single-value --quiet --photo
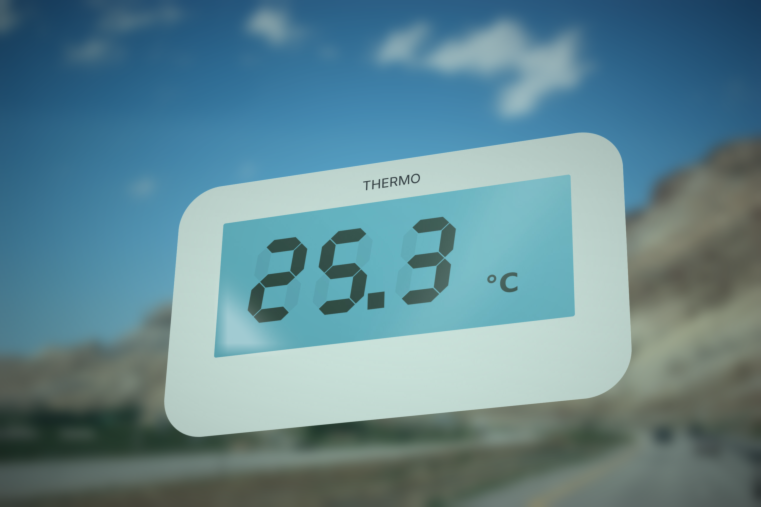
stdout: value=25.3 unit=°C
